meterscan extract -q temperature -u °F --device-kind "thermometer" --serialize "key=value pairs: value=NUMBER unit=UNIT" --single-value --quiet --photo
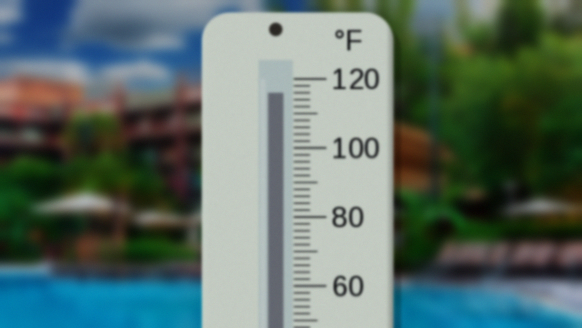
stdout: value=116 unit=°F
